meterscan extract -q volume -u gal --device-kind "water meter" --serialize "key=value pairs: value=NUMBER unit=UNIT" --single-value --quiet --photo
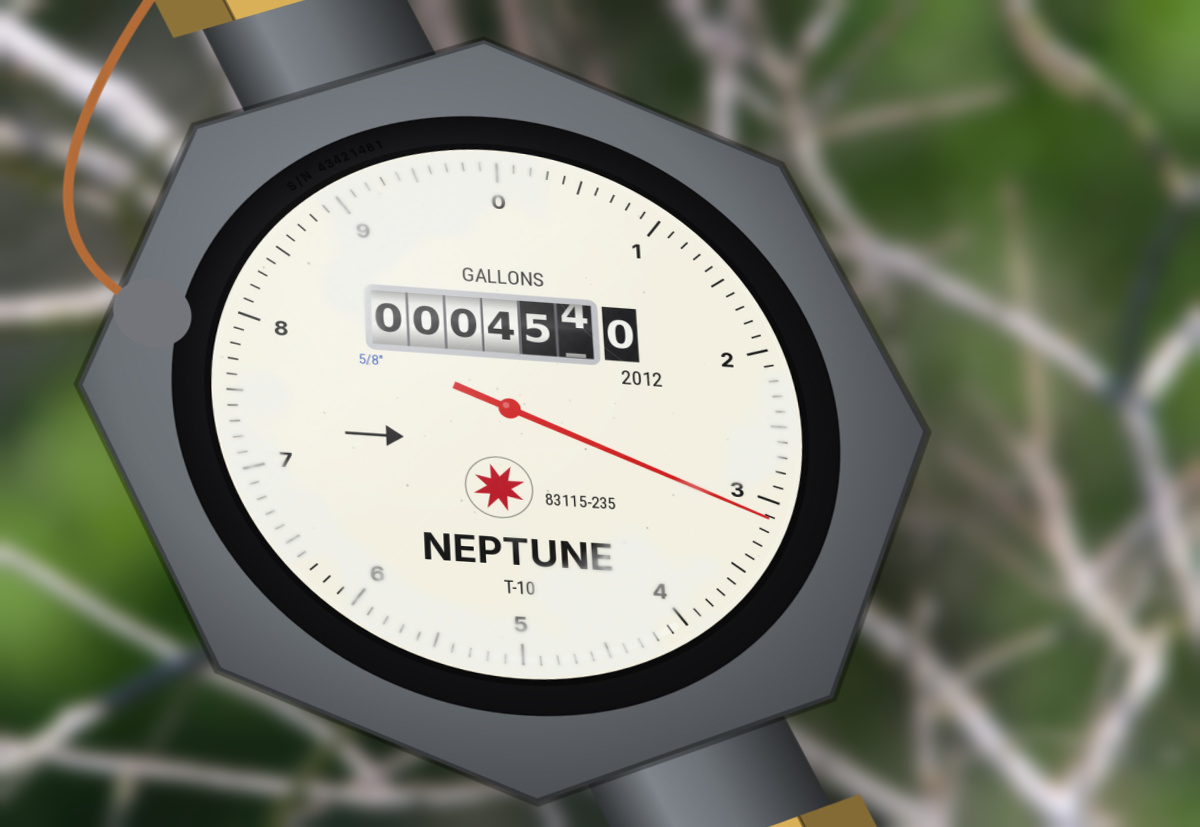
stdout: value=4543.1 unit=gal
